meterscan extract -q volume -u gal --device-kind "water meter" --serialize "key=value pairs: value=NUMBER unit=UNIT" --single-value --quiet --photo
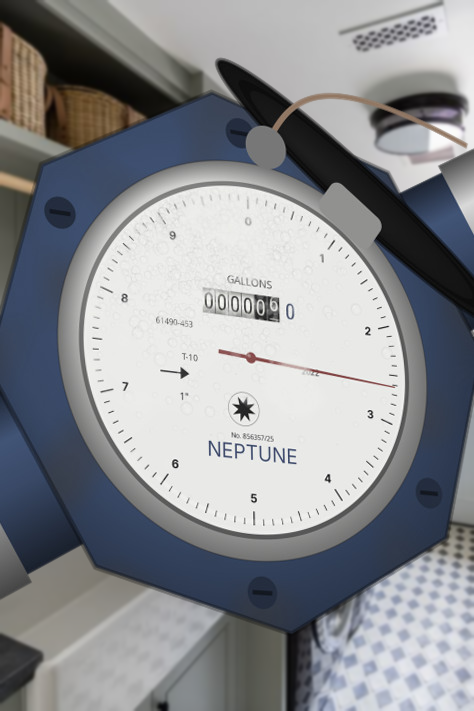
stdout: value=62.6 unit=gal
